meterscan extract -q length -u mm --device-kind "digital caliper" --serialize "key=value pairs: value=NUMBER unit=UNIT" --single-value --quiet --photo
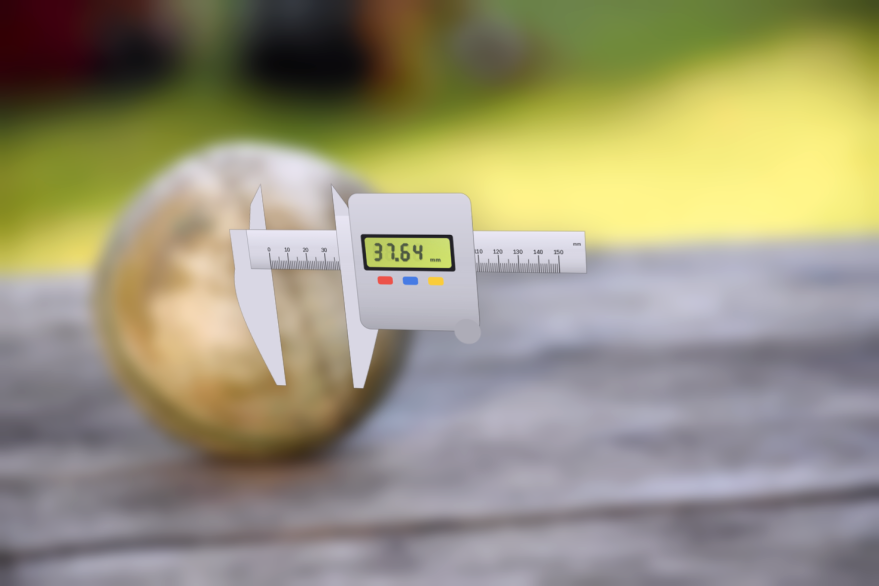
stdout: value=37.64 unit=mm
